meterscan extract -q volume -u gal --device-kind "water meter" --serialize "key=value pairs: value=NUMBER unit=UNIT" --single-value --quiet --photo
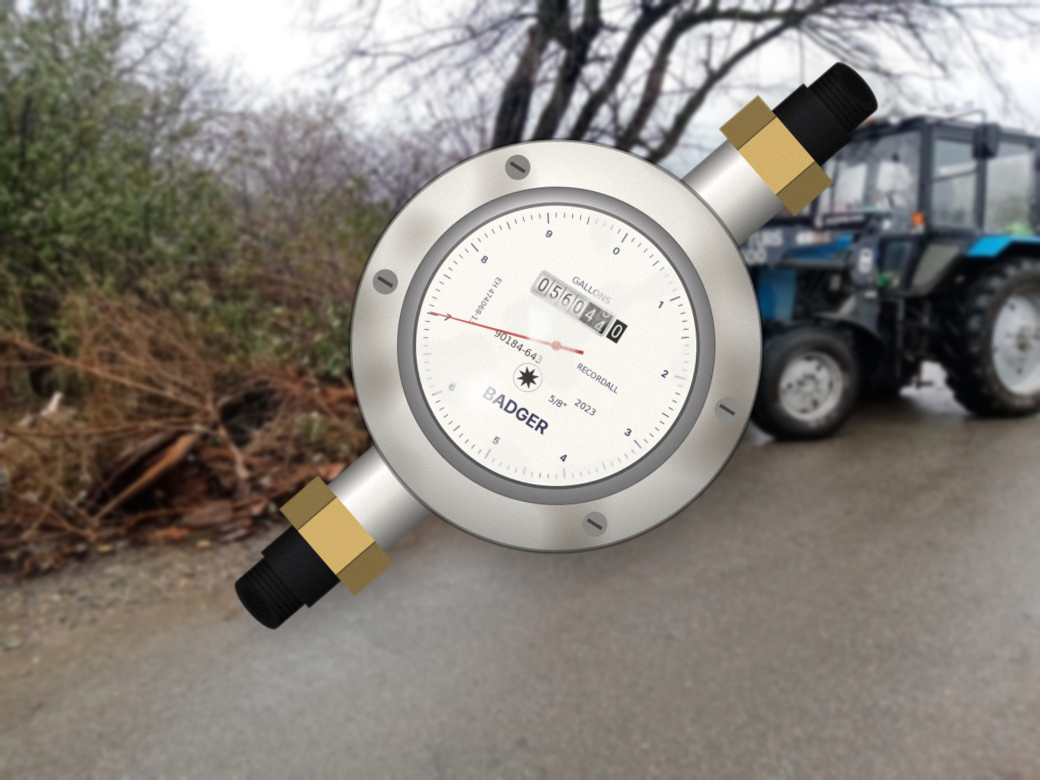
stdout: value=560437.0 unit=gal
